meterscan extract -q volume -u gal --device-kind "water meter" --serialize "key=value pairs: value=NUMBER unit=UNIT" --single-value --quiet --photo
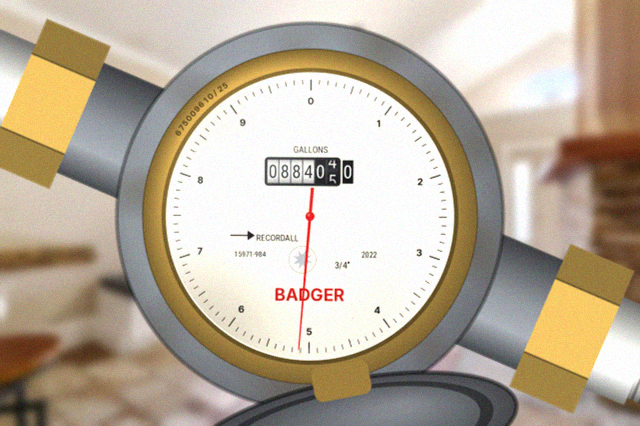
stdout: value=884045.1 unit=gal
